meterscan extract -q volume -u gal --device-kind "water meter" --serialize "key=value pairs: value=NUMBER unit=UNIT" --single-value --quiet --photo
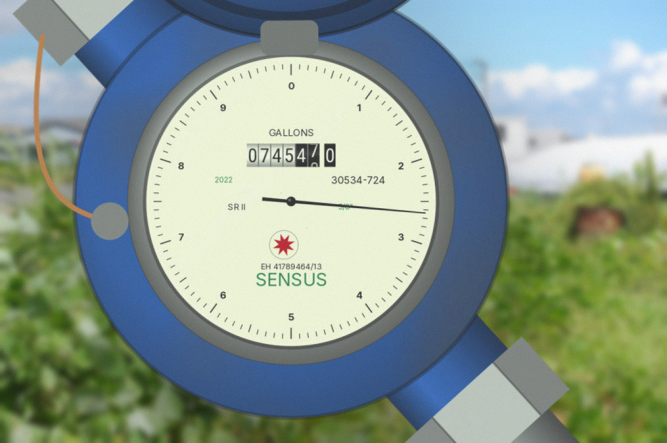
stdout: value=745472.6 unit=gal
